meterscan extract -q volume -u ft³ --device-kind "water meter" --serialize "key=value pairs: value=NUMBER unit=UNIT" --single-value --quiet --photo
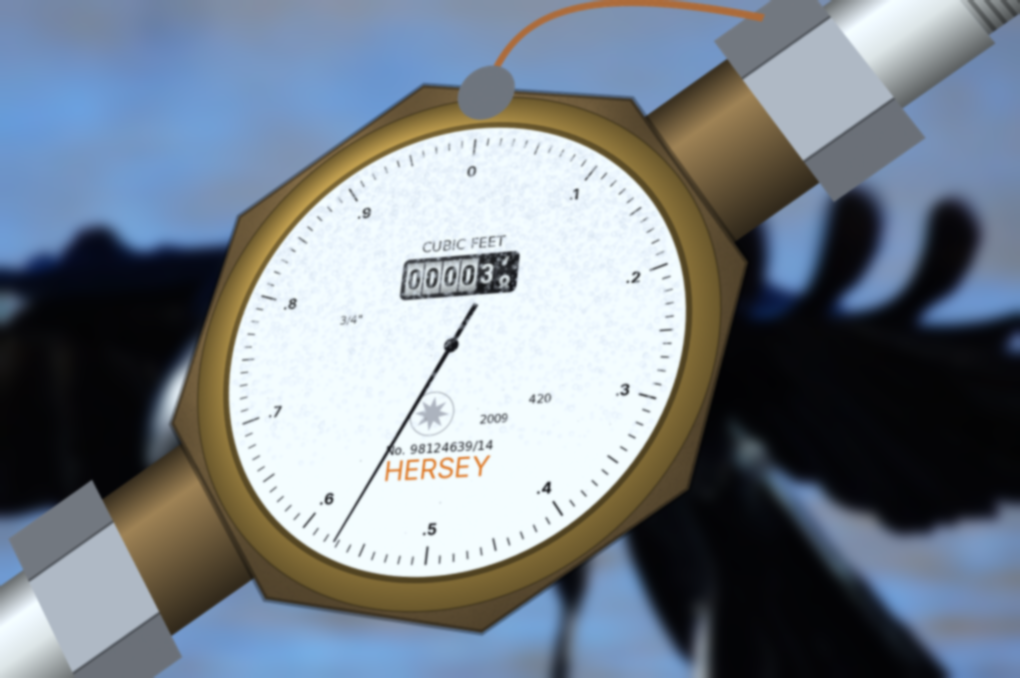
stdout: value=37.57 unit=ft³
